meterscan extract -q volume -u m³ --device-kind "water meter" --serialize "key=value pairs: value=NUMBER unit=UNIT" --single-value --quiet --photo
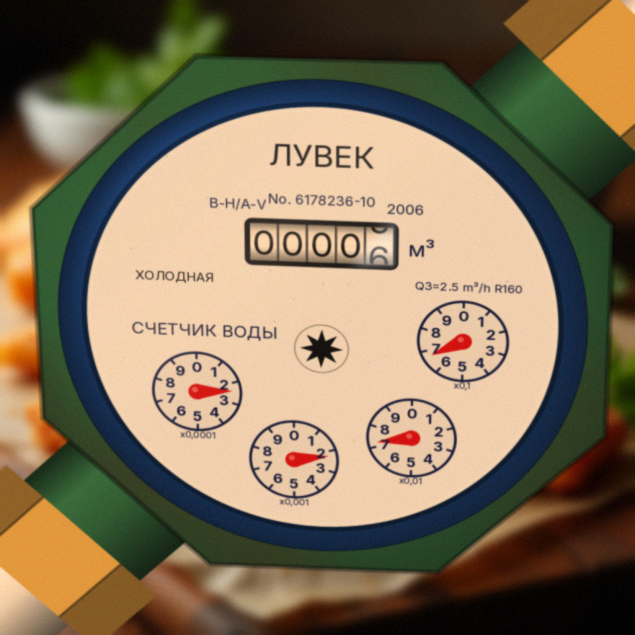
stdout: value=5.6722 unit=m³
